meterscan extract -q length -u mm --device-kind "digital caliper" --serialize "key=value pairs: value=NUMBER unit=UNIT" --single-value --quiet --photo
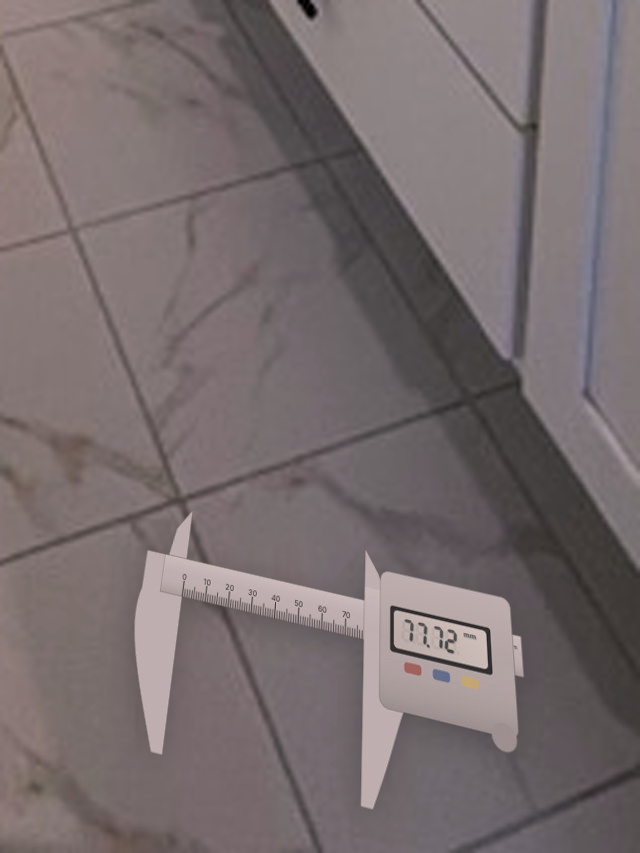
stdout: value=77.72 unit=mm
